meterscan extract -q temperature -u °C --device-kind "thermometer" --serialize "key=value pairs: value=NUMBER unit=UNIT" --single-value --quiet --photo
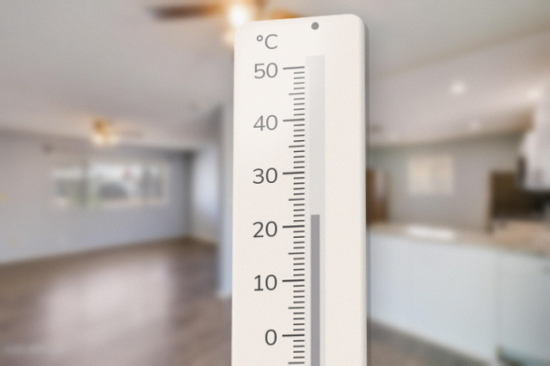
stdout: value=22 unit=°C
